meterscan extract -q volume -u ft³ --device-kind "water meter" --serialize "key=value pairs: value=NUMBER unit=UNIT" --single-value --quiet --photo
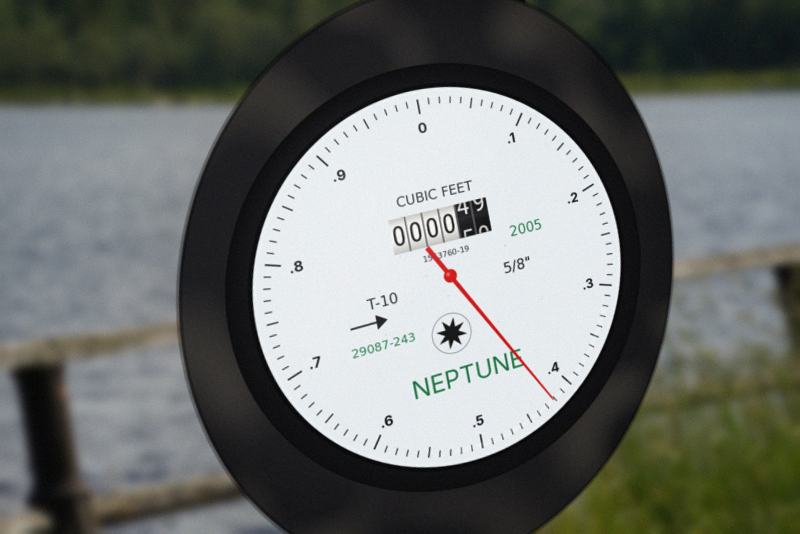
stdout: value=49.42 unit=ft³
